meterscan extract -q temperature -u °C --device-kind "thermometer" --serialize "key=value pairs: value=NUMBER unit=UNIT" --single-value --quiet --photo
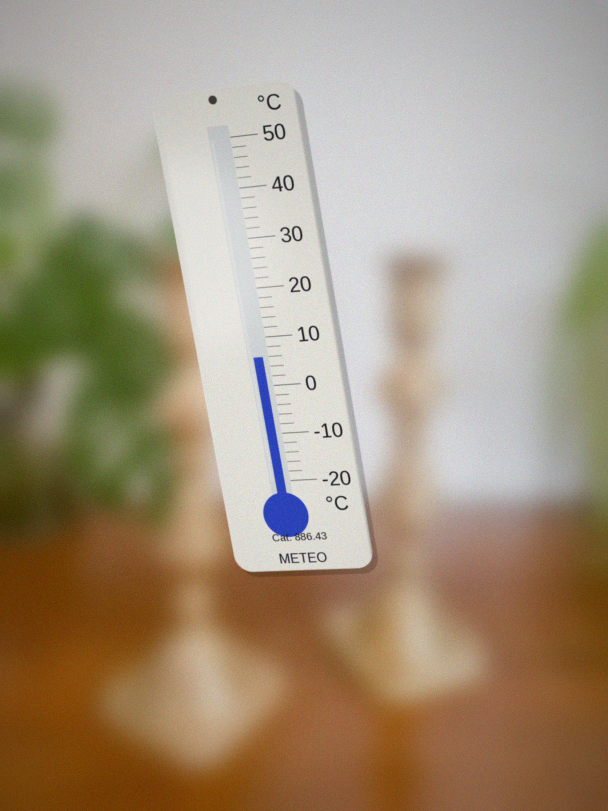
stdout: value=6 unit=°C
